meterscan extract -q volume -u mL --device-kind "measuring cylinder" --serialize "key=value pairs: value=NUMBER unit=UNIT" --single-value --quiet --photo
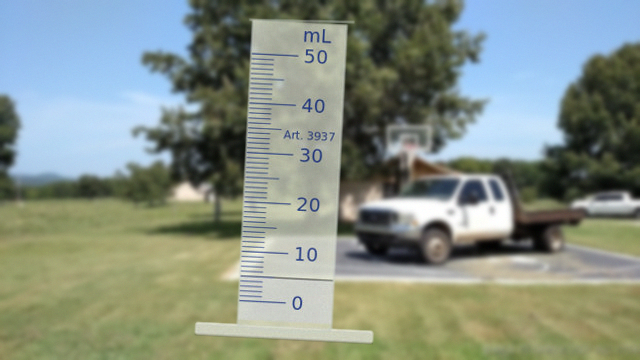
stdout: value=5 unit=mL
